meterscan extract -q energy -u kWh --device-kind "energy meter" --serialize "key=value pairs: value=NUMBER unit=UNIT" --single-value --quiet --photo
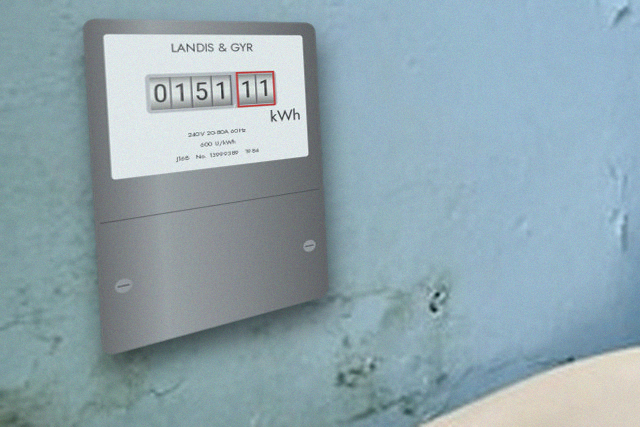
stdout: value=151.11 unit=kWh
